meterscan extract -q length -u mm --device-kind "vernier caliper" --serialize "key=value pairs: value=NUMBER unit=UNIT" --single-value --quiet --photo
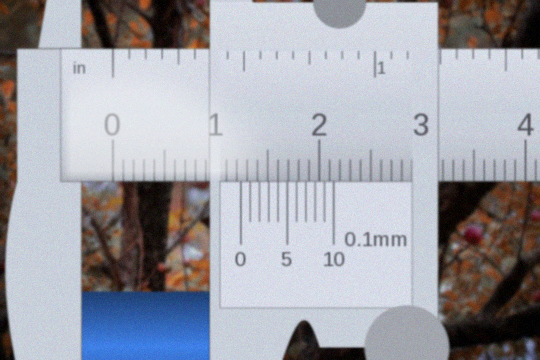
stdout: value=12.4 unit=mm
